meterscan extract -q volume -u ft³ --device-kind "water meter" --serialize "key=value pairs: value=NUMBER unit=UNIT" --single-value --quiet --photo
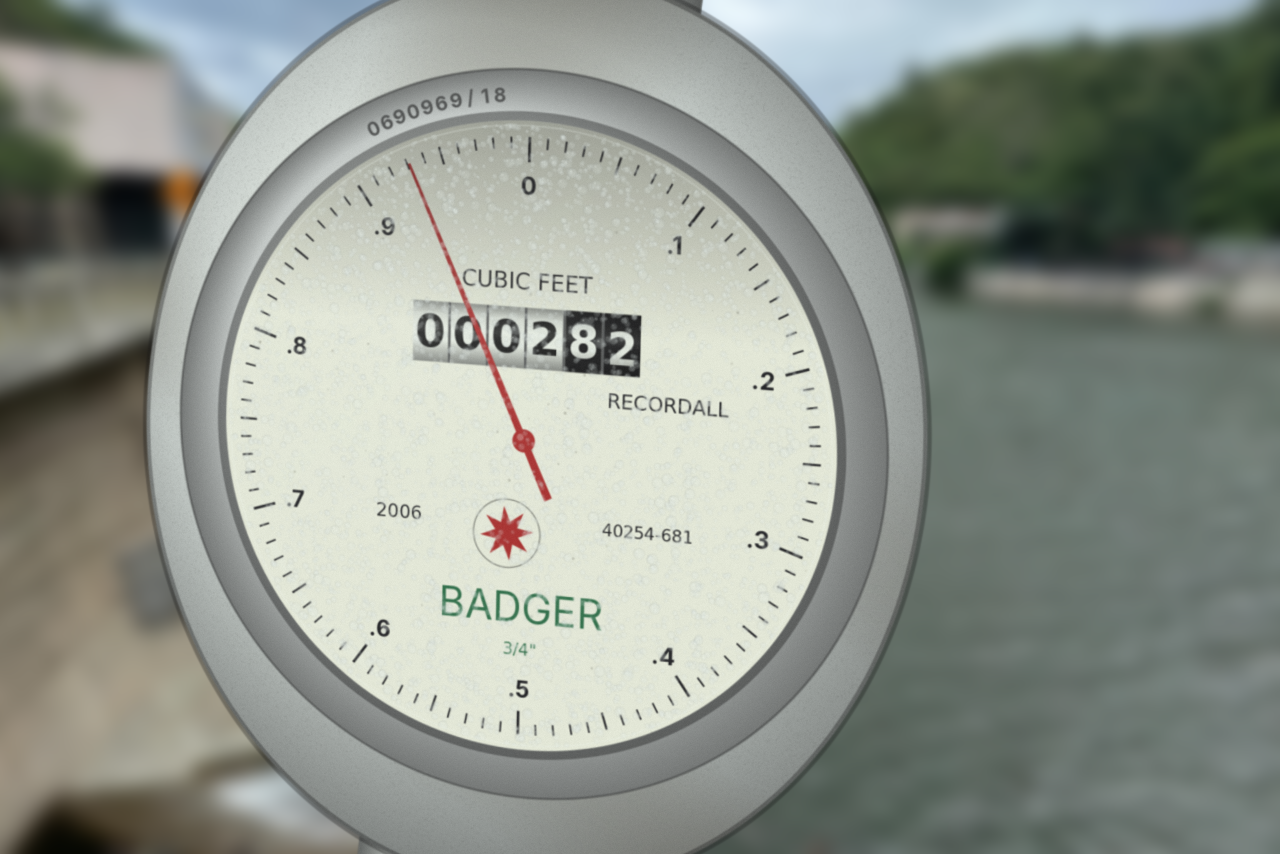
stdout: value=281.93 unit=ft³
